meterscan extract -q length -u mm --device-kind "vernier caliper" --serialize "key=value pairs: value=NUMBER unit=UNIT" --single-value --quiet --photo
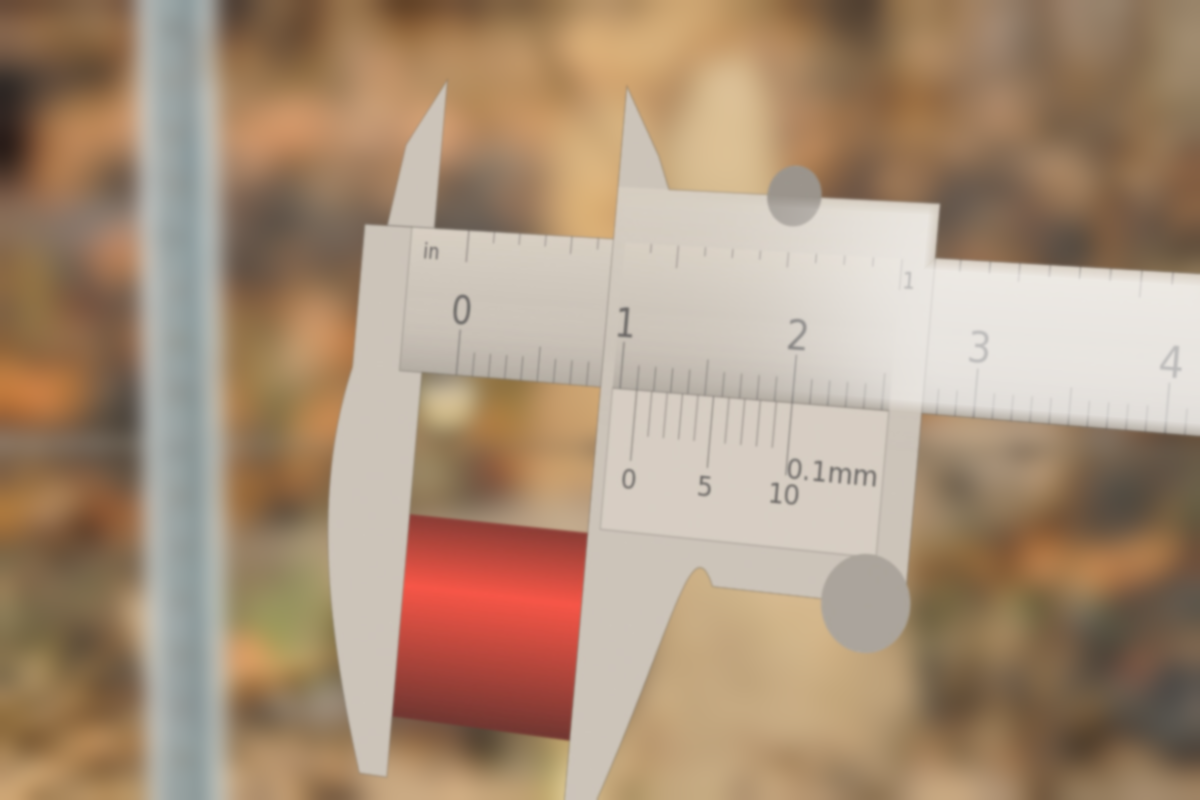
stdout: value=11.0 unit=mm
